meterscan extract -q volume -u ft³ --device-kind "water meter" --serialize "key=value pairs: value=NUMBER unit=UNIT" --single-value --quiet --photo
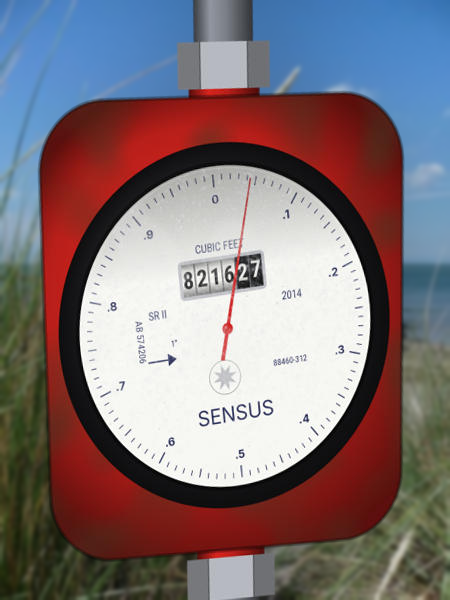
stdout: value=821627.04 unit=ft³
